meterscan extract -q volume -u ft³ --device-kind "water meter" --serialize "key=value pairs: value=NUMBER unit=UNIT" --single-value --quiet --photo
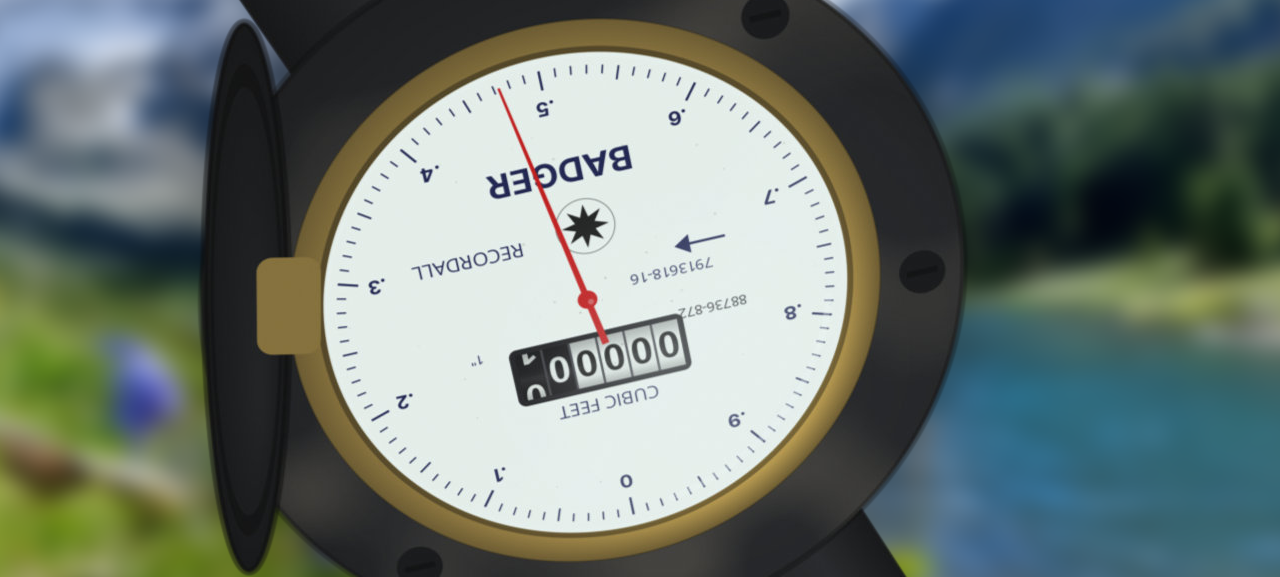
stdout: value=0.47 unit=ft³
